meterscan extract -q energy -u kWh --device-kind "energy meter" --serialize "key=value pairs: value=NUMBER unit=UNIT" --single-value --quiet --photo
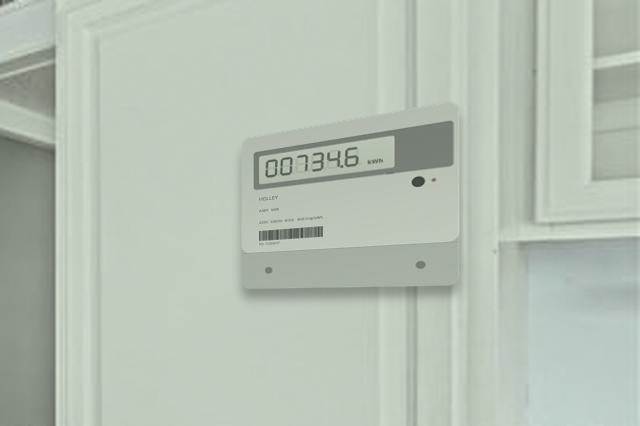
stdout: value=734.6 unit=kWh
